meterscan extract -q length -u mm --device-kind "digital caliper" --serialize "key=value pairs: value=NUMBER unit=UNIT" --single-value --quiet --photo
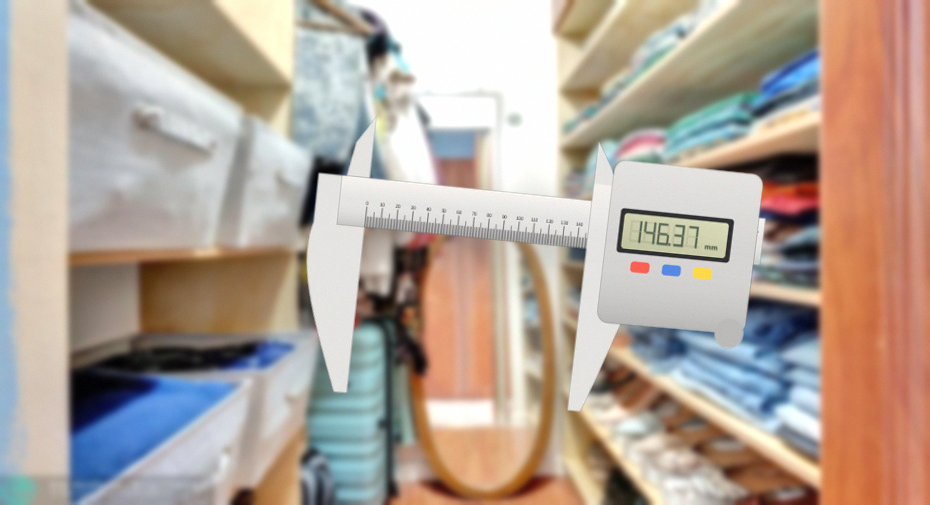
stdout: value=146.37 unit=mm
